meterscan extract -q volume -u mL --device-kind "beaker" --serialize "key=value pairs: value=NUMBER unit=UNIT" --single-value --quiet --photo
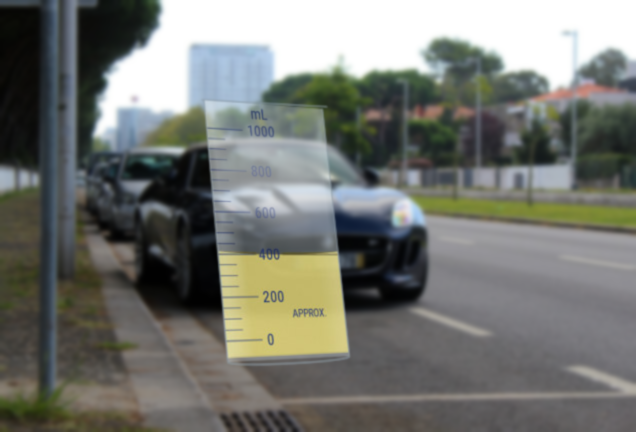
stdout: value=400 unit=mL
